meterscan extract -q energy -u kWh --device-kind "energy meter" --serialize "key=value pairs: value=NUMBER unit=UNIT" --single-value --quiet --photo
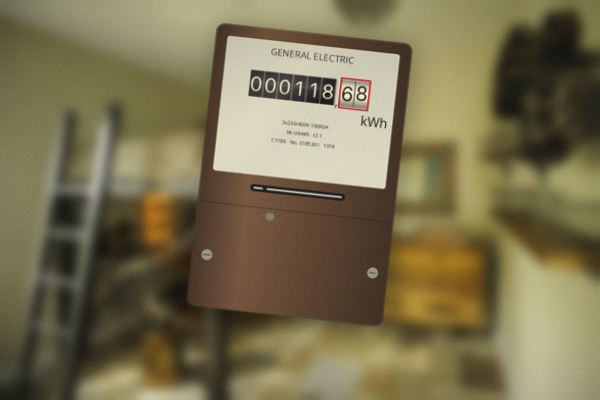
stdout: value=118.68 unit=kWh
